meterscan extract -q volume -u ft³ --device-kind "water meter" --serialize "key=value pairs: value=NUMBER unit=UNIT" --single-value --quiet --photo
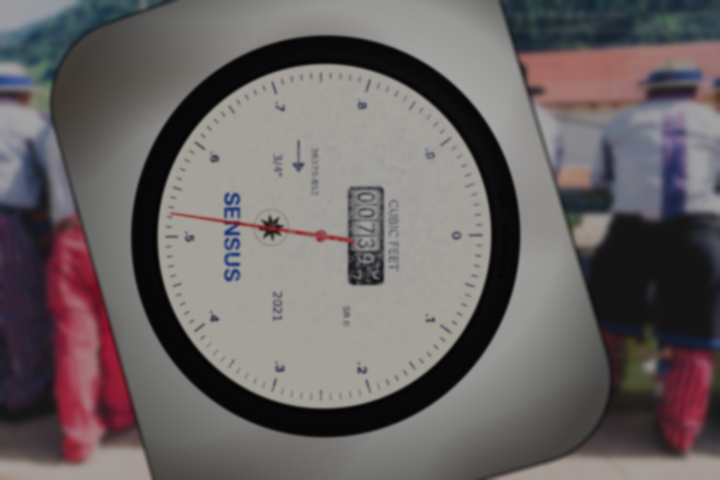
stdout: value=7396.52 unit=ft³
